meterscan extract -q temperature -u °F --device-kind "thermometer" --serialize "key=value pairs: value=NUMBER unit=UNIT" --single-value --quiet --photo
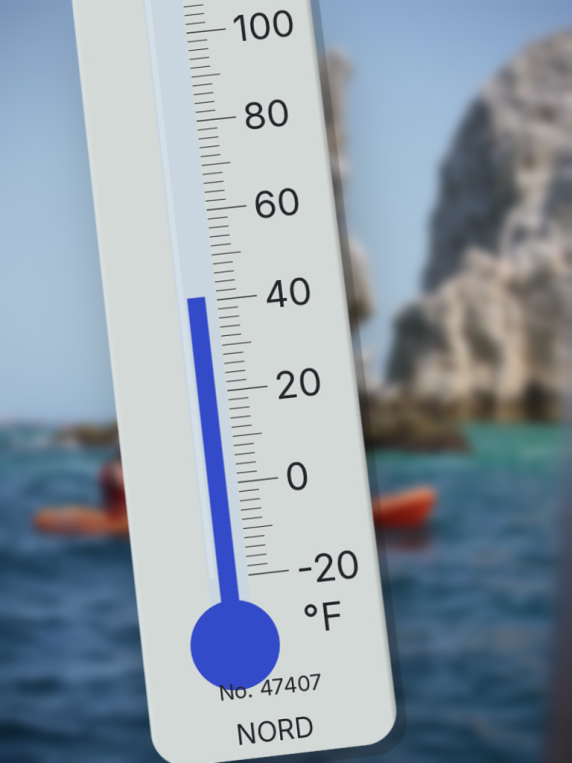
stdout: value=41 unit=°F
